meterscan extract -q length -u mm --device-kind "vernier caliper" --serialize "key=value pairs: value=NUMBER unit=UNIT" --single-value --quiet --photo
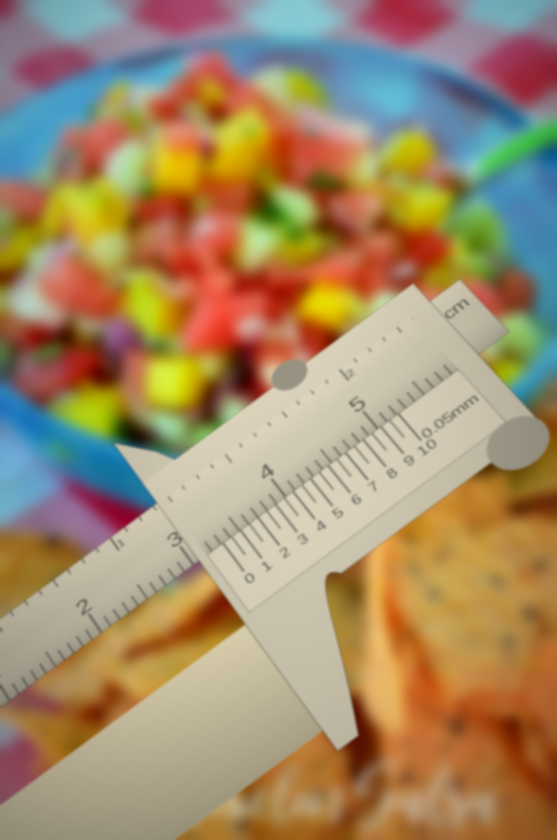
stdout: value=33.2 unit=mm
